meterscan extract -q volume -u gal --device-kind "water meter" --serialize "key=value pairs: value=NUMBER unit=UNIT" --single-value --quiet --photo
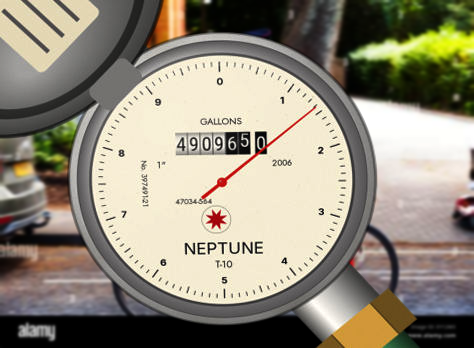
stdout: value=4909651.4 unit=gal
